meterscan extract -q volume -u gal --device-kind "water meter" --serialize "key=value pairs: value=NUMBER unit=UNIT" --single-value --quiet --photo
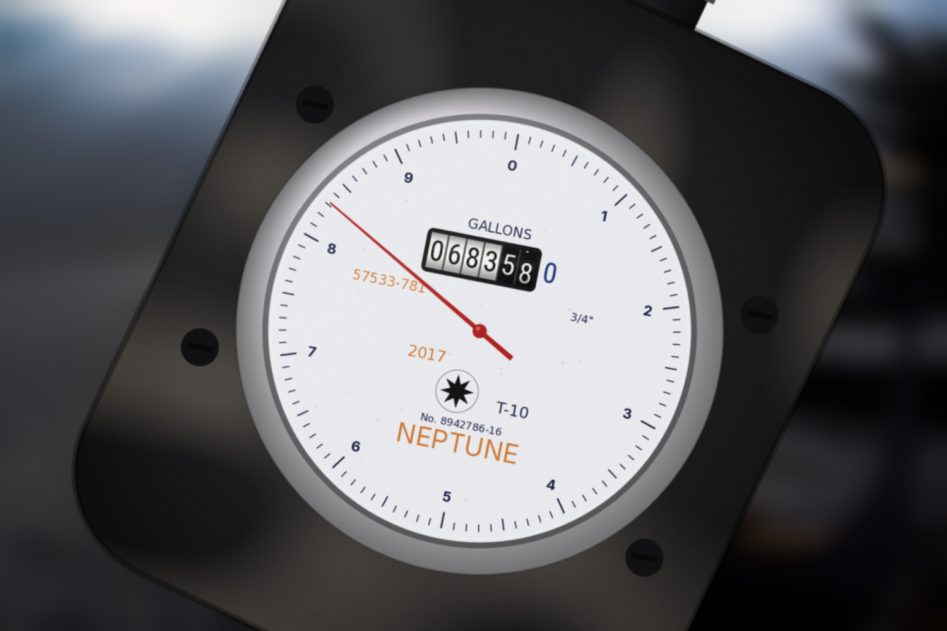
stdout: value=683578.3 unit=gal
